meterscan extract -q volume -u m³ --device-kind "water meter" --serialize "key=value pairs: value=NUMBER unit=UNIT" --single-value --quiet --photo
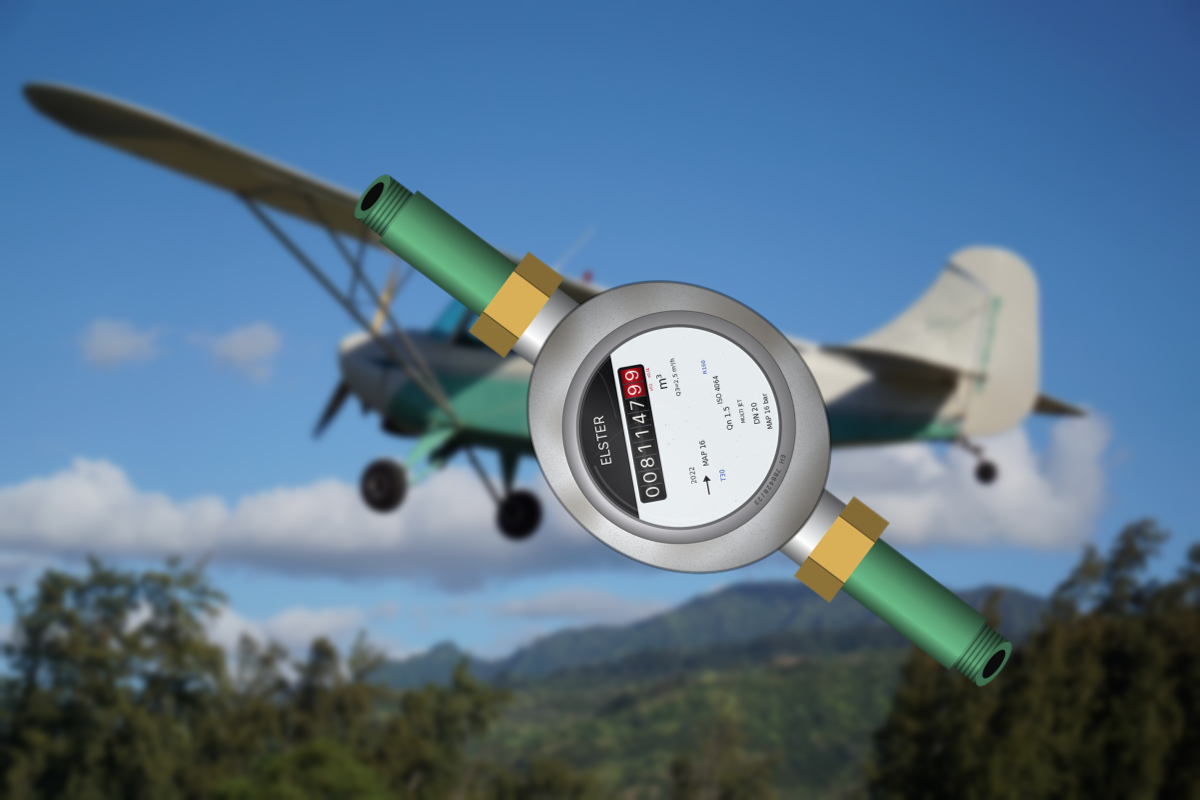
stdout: value=81147.99 unit=m³
